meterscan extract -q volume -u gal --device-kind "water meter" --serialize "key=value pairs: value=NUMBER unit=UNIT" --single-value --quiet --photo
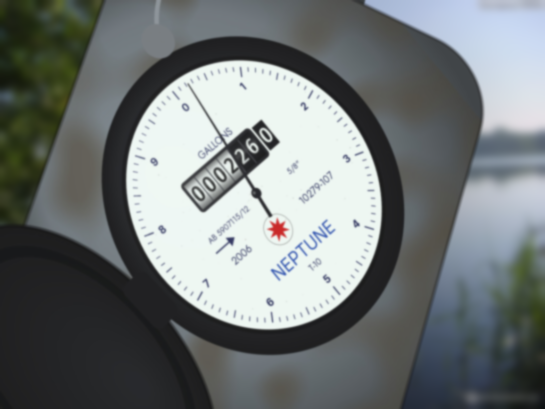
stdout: value=2260.2 unit=gal
